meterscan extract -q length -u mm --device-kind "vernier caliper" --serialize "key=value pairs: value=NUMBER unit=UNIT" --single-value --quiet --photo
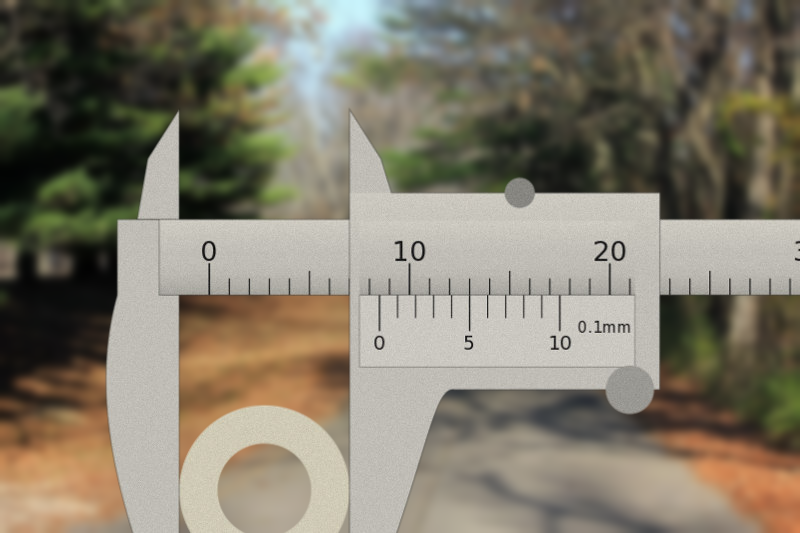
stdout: value=8.5 unit=mm
